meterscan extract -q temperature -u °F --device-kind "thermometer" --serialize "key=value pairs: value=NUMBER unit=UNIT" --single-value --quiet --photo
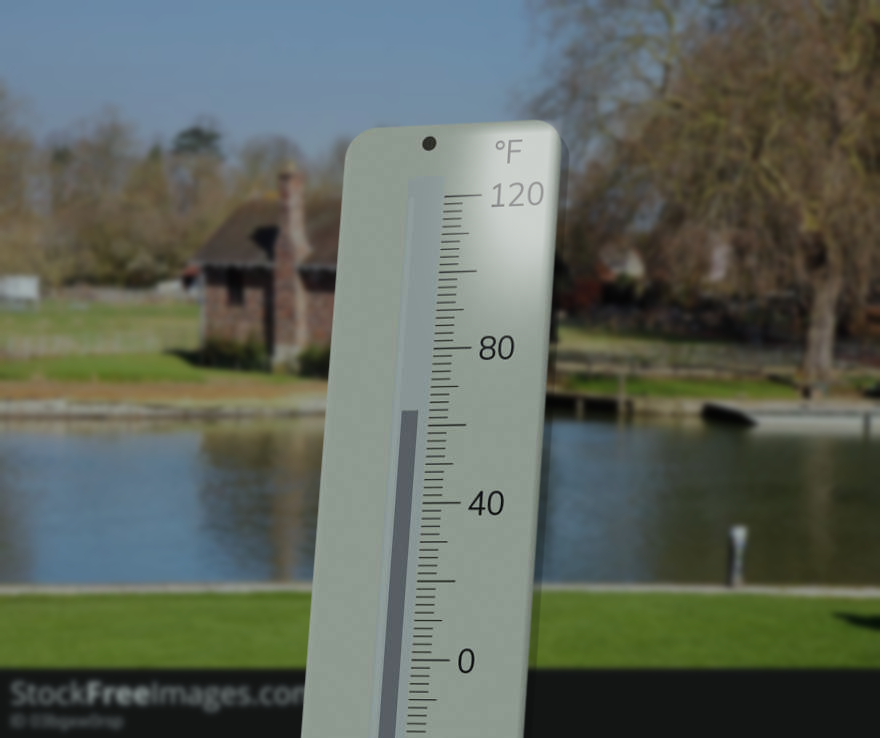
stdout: value=64 unit=°F
